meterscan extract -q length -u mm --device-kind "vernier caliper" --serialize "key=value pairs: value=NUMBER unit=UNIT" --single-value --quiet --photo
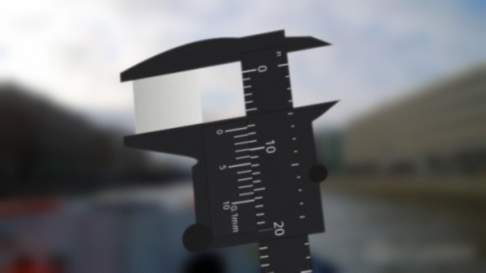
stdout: value=7.2 unit=mm
